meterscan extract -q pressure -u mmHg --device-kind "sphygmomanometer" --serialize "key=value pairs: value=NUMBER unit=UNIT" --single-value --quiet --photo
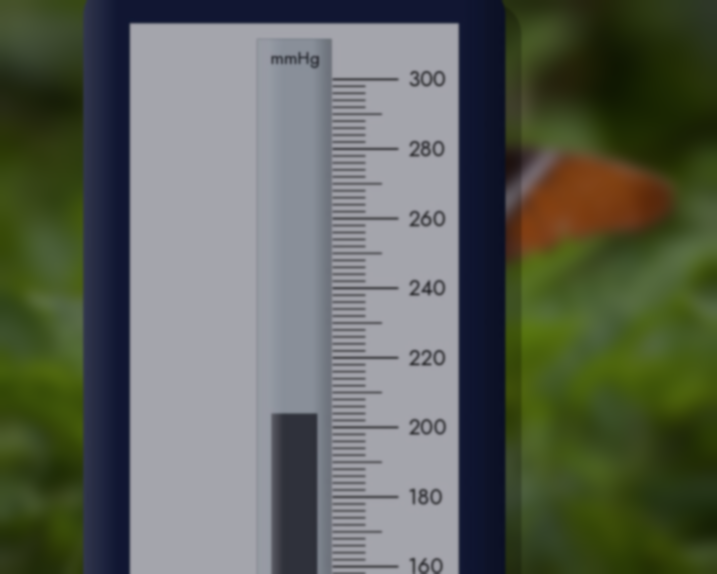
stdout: value=204 unit=mmHg
